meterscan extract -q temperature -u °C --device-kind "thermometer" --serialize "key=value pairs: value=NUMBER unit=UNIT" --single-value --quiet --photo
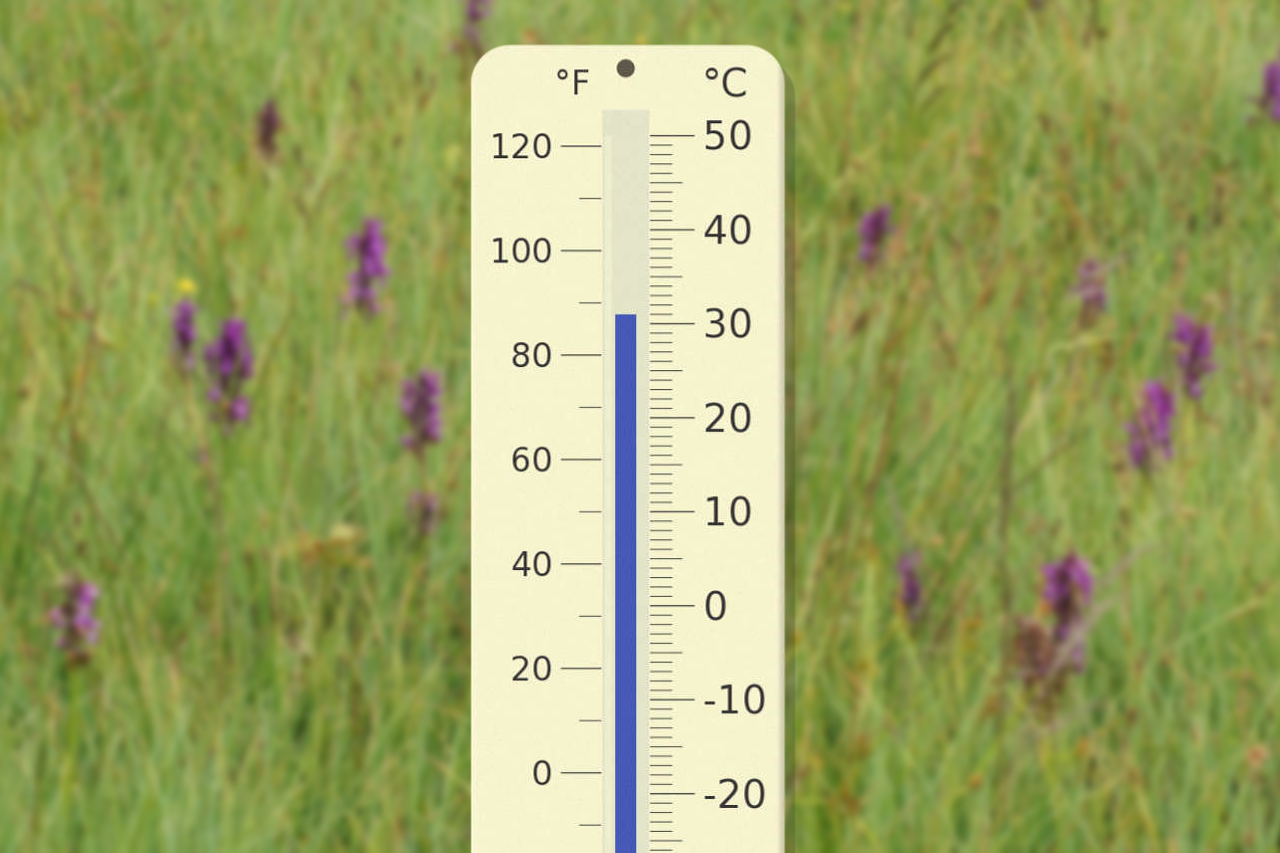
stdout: value=31 unit=°C
